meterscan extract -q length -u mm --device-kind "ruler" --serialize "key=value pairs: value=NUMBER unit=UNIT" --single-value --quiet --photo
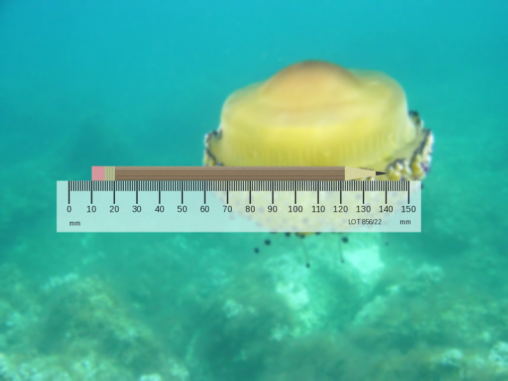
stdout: value=130 unit=mm
